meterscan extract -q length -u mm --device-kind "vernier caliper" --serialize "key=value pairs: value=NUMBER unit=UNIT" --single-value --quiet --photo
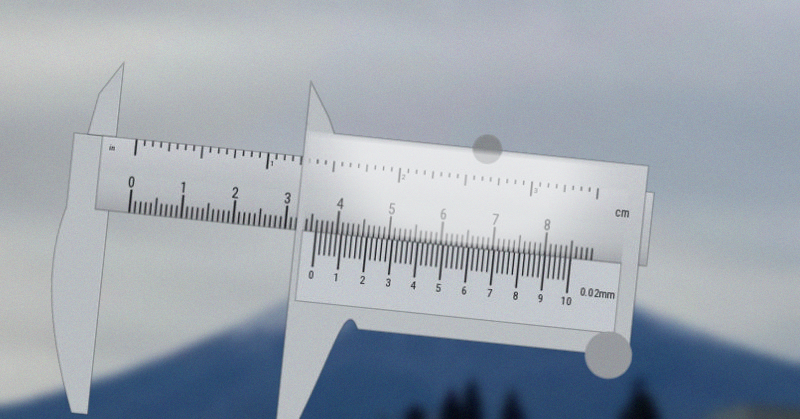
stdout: value=36.0 unit=mm
